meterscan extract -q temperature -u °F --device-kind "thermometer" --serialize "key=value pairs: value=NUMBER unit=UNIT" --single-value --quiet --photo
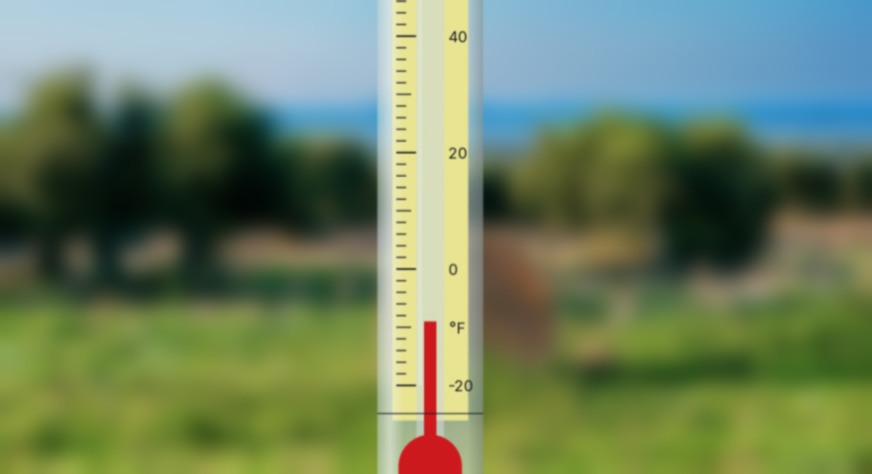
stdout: value=-9 unit=°F
